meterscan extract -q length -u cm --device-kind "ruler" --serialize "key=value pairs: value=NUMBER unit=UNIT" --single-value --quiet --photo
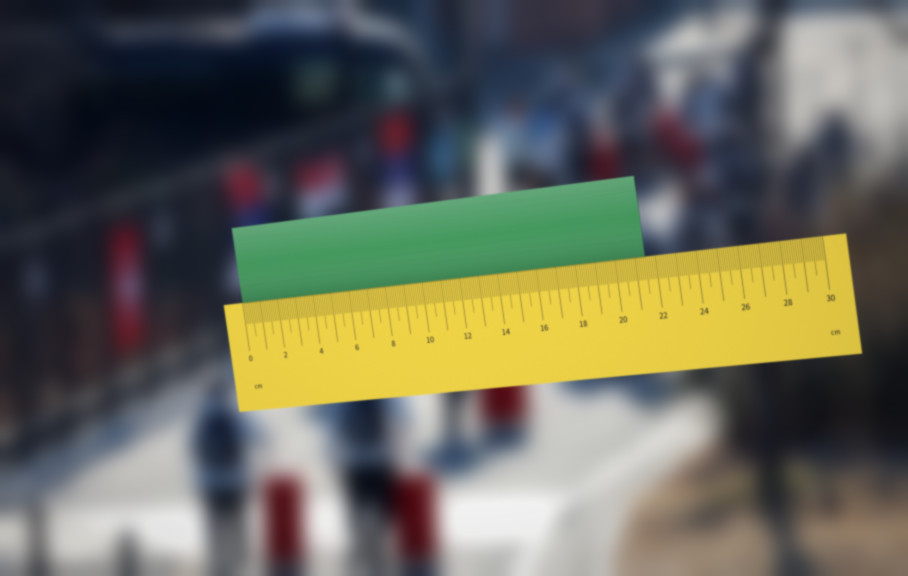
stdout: value=21.5 unit=cm
